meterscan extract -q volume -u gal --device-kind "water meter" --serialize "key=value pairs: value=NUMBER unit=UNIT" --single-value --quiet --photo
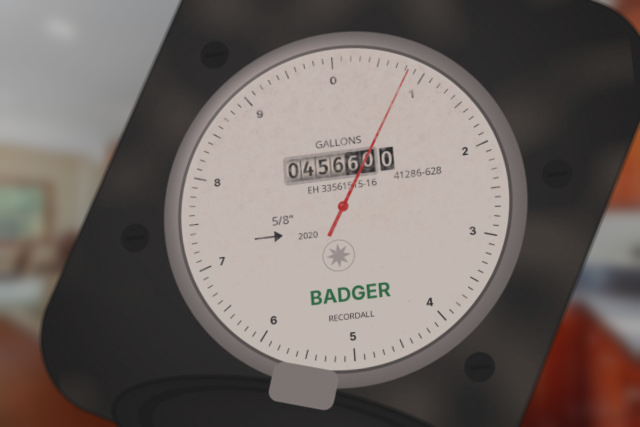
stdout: value=456600.8 unit=gal
